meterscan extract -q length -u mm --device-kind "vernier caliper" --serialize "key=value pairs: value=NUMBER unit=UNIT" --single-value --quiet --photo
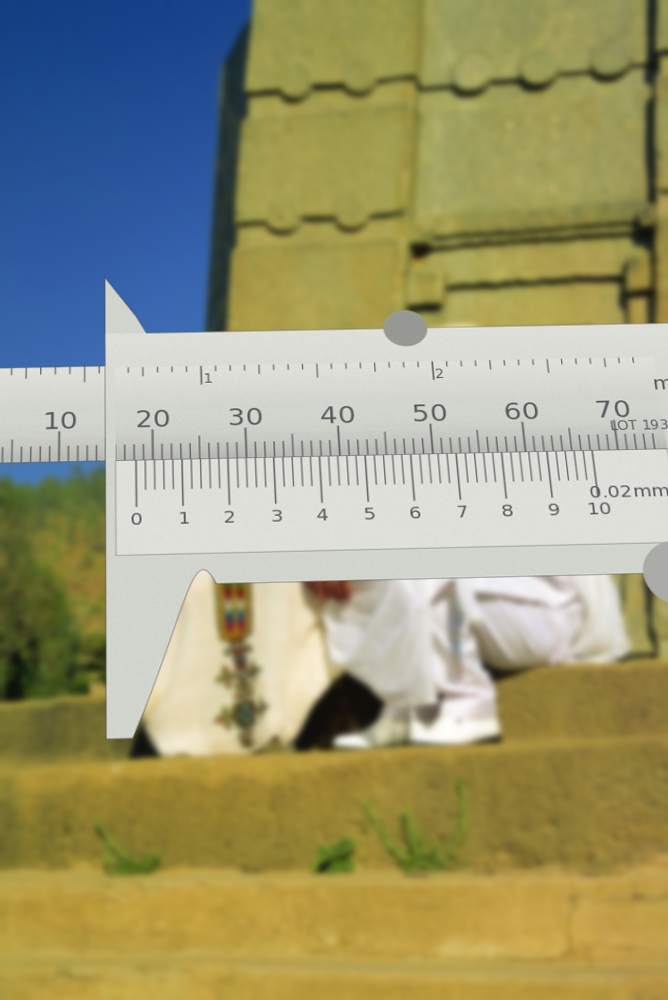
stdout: value=18.2 unit=mm
